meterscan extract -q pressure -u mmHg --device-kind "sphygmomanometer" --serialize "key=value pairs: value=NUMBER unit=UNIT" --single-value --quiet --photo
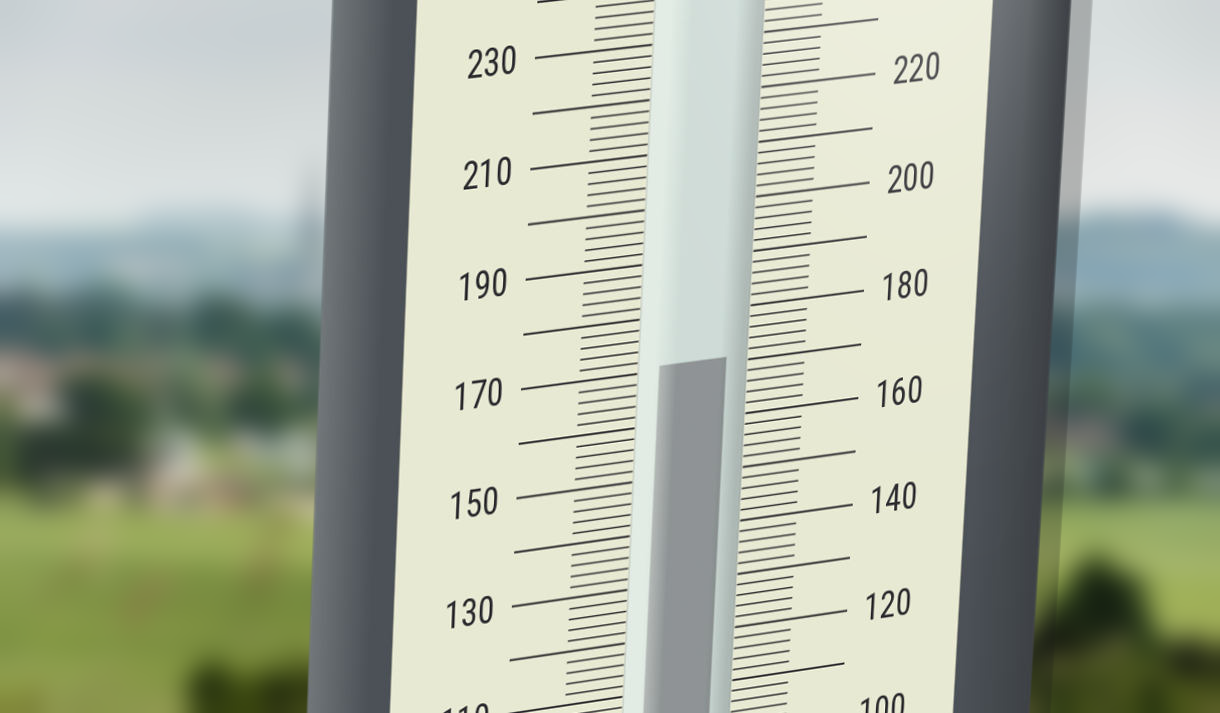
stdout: value=171 unit=mmHg
